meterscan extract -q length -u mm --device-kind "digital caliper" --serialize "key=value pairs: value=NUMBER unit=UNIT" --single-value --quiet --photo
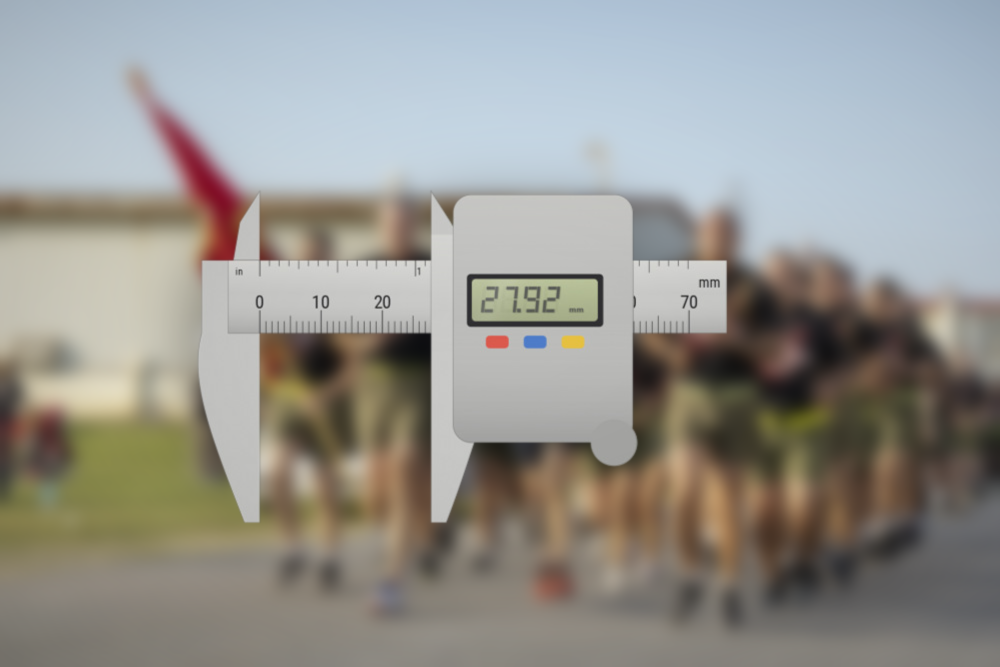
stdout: value=27.92 unit=mm
